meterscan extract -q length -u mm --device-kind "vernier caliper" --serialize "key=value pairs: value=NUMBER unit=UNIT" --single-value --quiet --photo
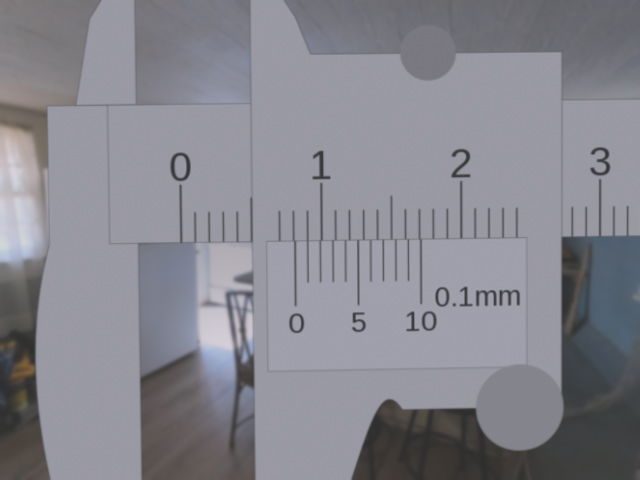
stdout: value=8.1 unit=mm
